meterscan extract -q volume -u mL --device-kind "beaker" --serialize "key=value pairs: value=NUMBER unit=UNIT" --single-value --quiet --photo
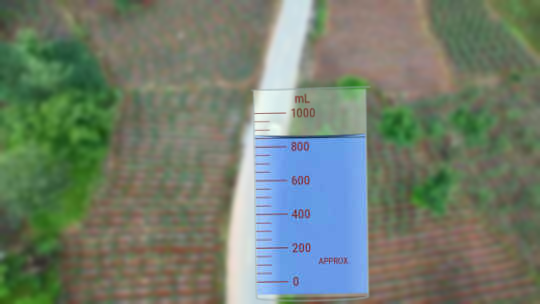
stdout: value=850 unit=mL
